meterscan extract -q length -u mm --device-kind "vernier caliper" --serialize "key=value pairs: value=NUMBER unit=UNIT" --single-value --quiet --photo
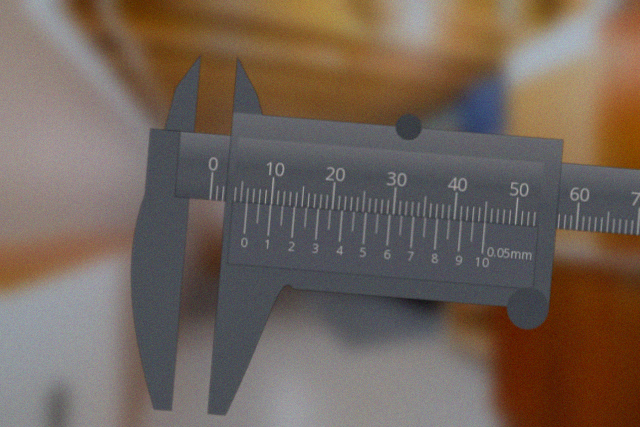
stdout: value=6.0 unit=mm
